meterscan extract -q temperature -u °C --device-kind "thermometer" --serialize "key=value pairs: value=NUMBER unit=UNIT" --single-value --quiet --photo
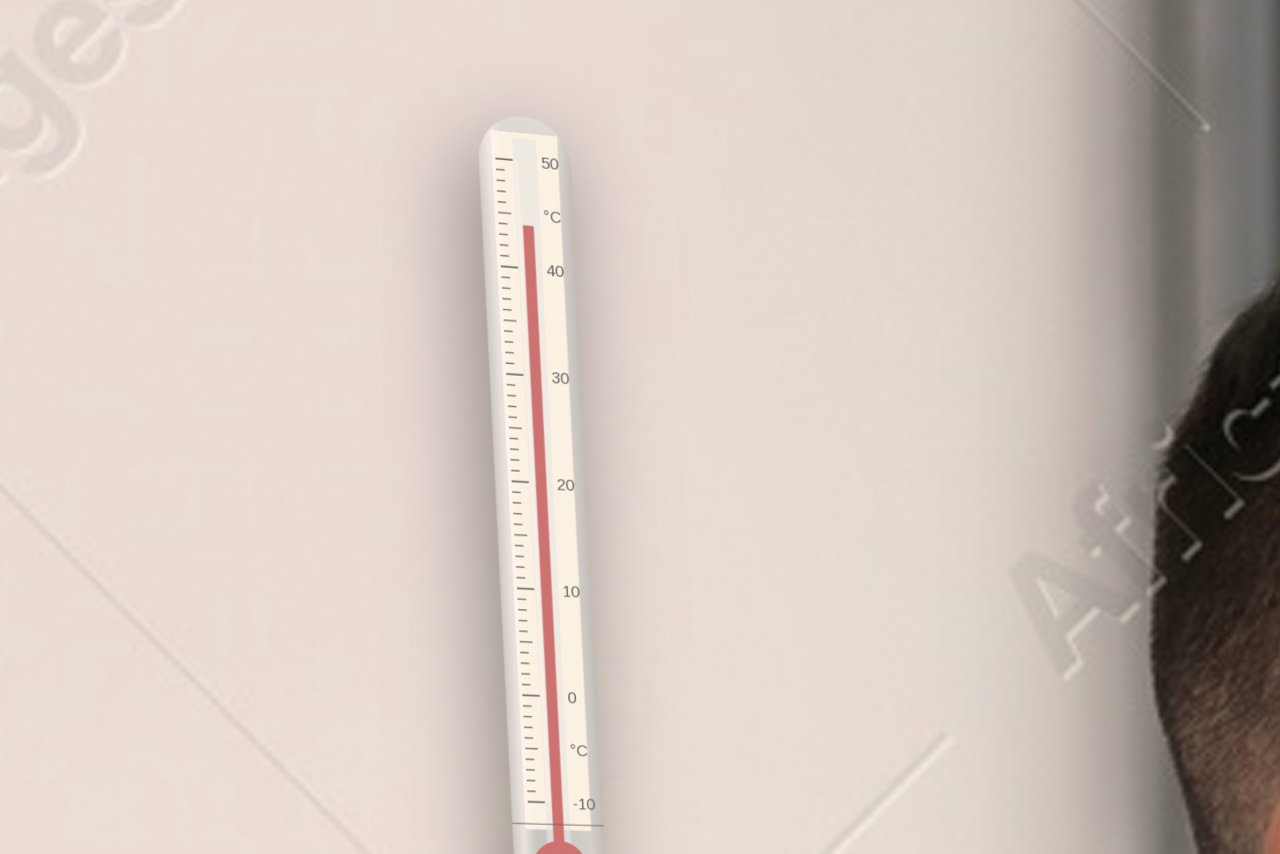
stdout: value=44 unit=°C
